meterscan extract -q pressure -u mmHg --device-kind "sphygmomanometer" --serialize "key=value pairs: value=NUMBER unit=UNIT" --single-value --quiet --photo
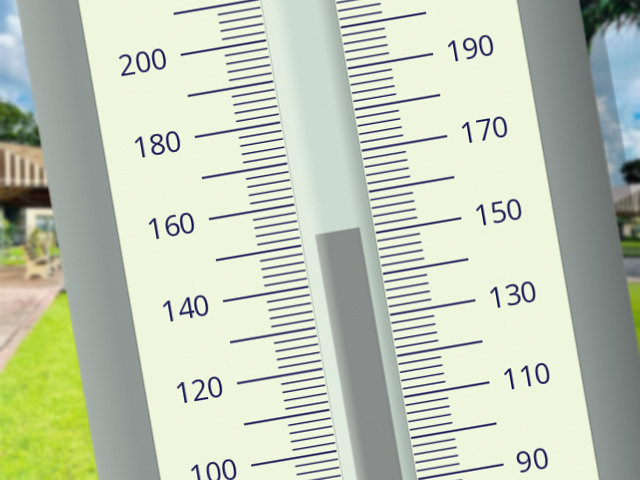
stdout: value=152 unit=mmHg
